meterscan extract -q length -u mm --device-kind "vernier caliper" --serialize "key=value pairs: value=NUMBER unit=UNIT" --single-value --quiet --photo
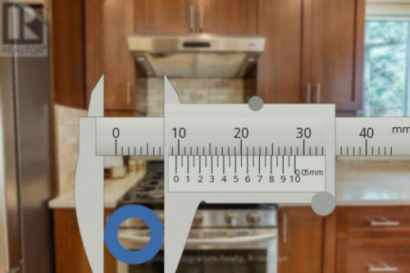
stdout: value=9.6 unit=mm
